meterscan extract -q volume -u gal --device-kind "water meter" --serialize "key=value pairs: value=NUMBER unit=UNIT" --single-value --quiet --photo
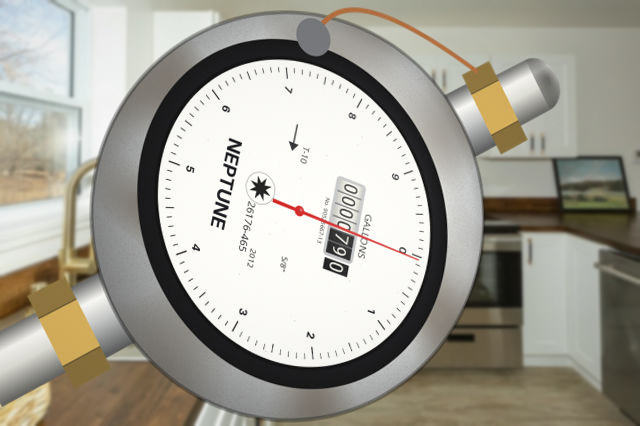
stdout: value=790.0 unit=gal
